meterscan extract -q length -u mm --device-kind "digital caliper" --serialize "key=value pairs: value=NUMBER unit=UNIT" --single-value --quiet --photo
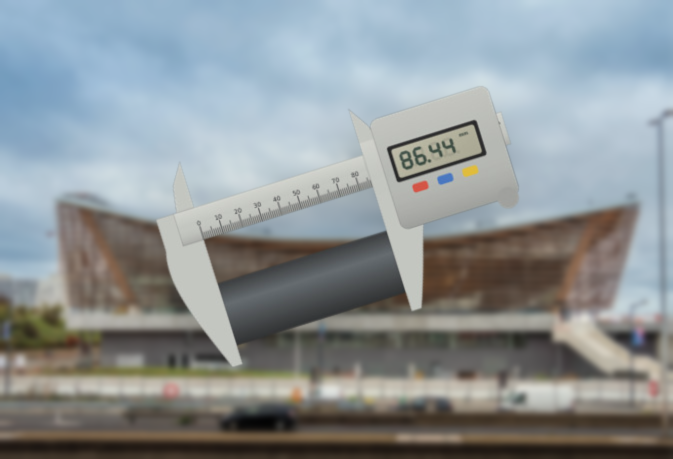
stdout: value=86.44 unit=mm
